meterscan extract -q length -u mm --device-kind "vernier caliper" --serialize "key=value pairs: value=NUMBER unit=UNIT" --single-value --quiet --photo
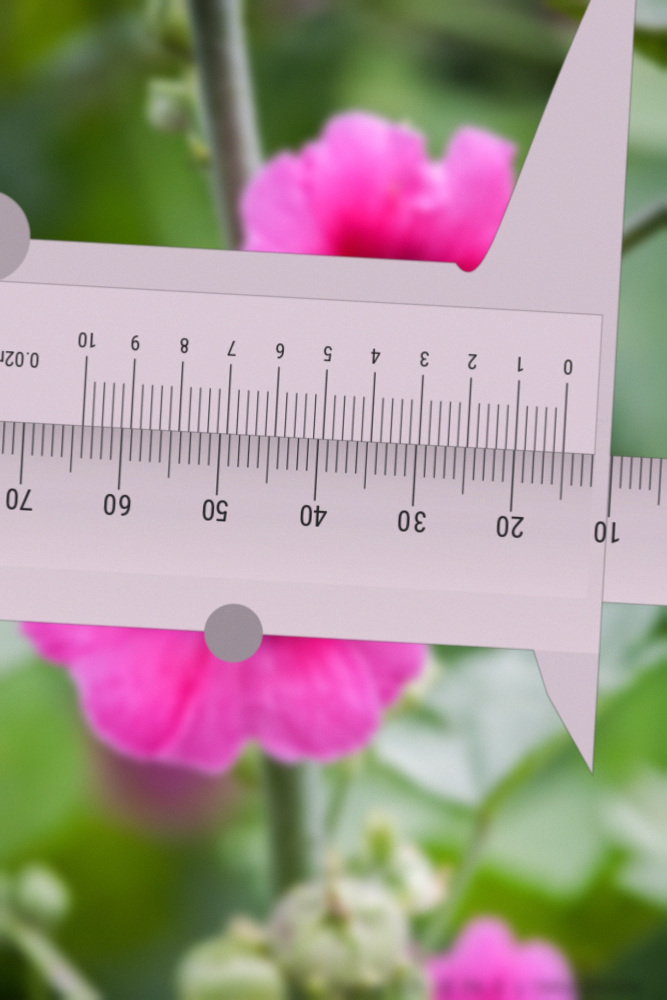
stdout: value=15.0 unit=mm
